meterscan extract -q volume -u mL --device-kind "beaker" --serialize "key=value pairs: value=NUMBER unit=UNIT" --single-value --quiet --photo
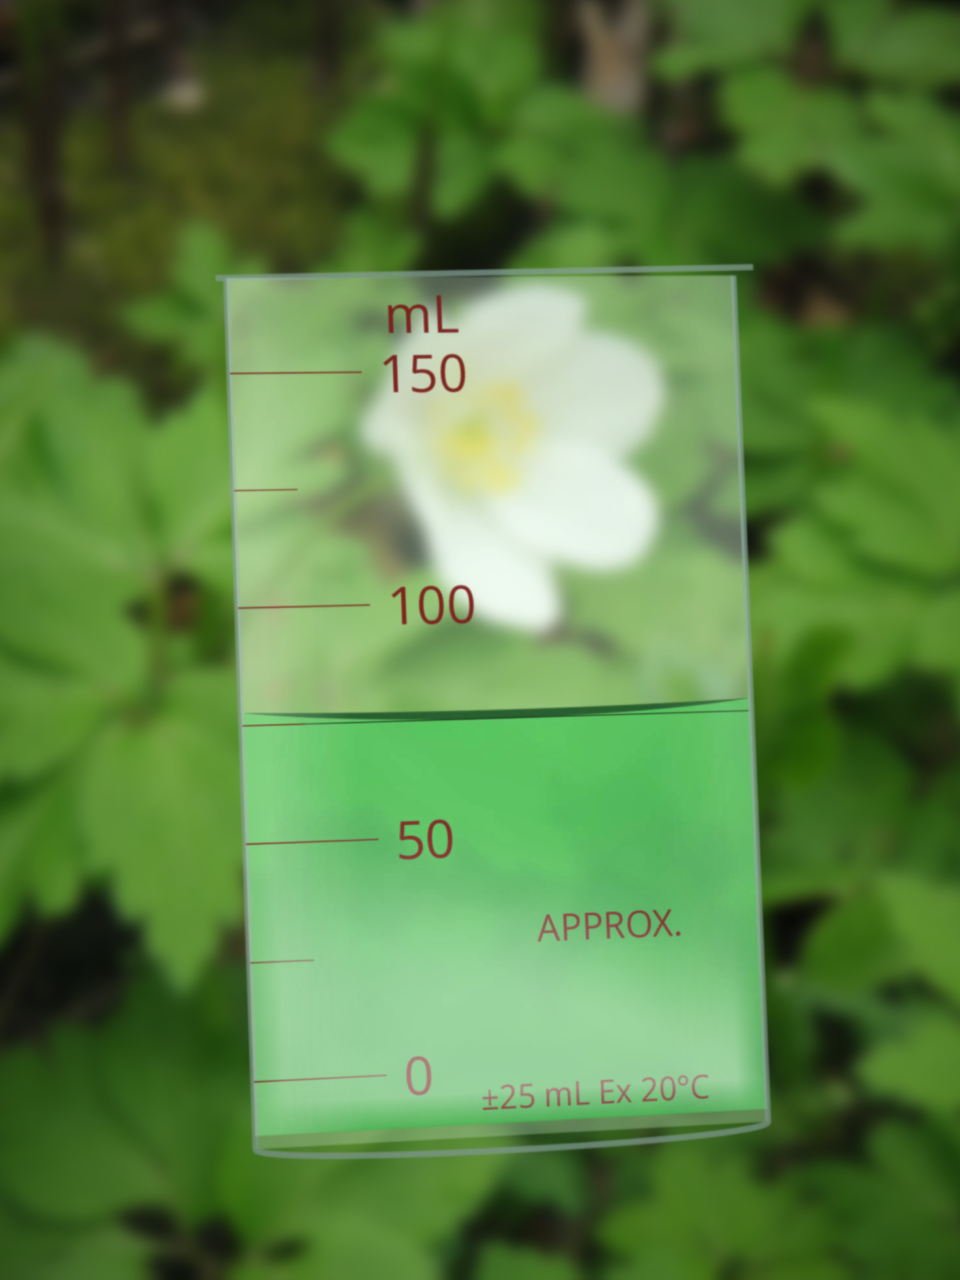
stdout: value=75 unit=mL
